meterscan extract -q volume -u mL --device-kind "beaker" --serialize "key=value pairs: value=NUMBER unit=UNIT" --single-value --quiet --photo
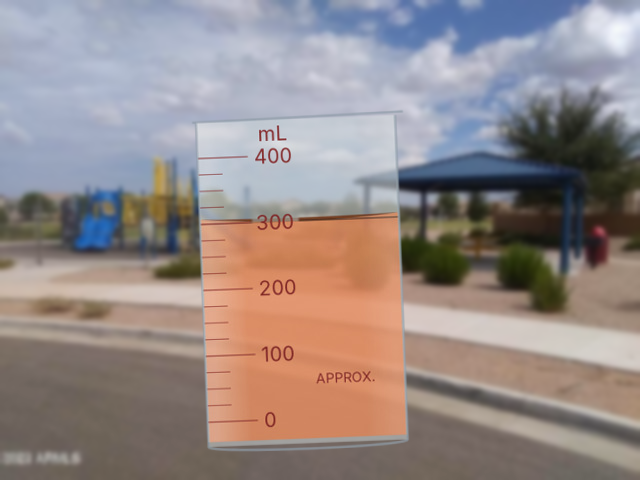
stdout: value=300 unit=mL
